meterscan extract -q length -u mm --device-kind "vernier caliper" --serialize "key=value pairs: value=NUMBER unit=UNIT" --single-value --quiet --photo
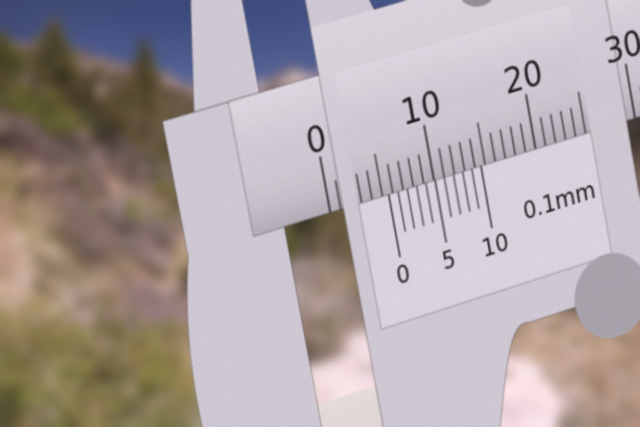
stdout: value=5.6 unit=mm
